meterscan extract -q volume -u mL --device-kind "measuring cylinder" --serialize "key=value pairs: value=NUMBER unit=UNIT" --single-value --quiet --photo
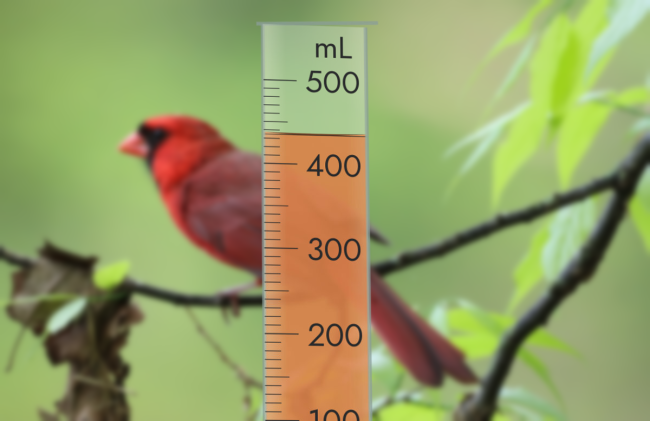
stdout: value=435 unit=mL
